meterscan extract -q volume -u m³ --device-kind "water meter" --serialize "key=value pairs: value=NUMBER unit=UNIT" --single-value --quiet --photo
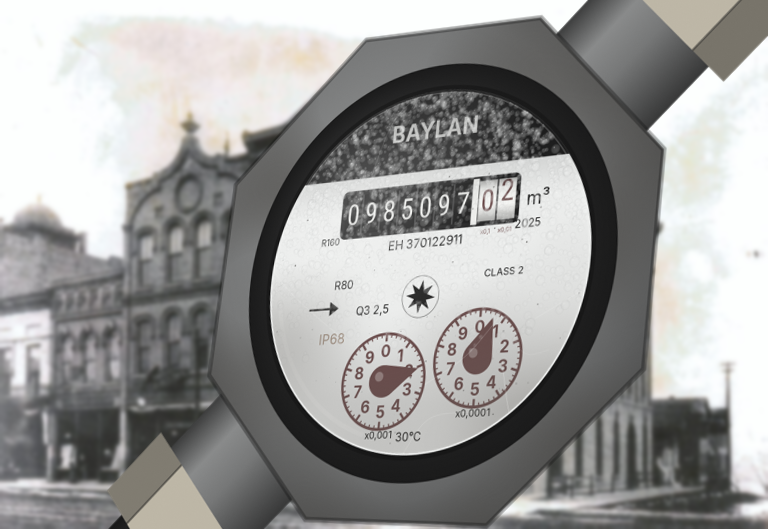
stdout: value=985097.0220 unit=m³
